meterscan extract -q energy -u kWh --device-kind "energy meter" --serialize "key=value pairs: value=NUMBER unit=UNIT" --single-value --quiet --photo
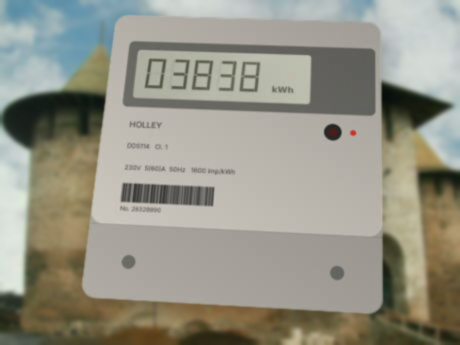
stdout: value=3838 unit=kWh
